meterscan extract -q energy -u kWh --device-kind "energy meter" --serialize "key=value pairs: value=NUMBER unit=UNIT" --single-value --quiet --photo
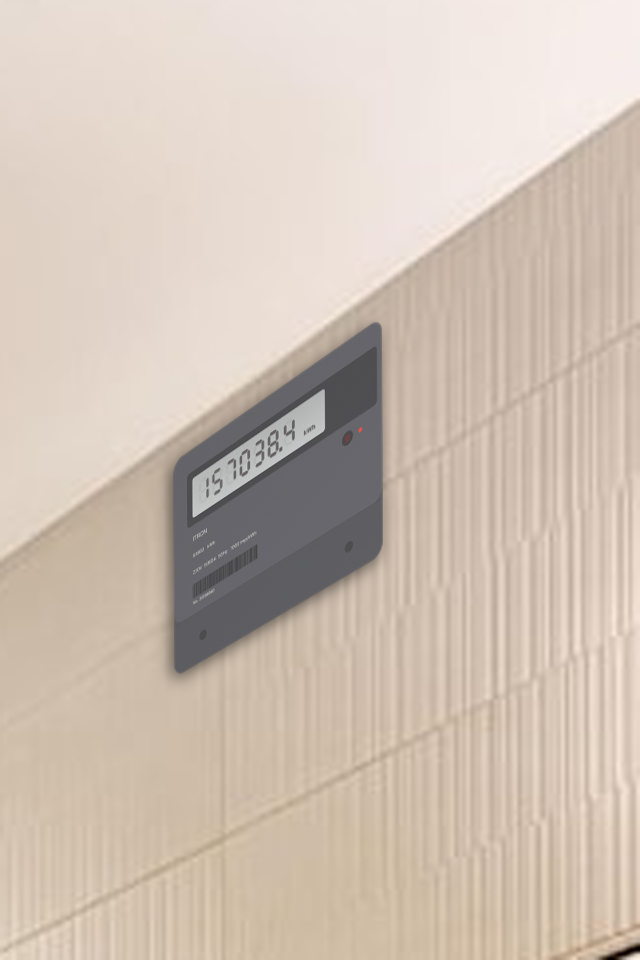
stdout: value=157038.4 unit=kWh
